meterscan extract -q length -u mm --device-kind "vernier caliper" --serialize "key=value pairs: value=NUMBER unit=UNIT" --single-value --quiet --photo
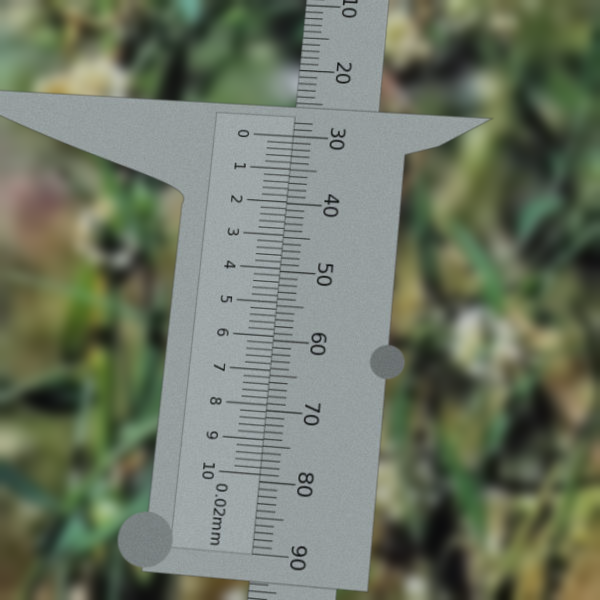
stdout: value=30.0 unit=mm
